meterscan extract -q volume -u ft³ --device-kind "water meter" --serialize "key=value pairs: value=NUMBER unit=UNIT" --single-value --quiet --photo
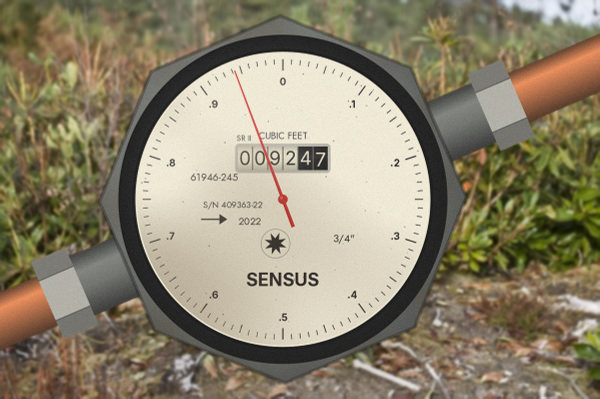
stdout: value=9246.94 unit=ft³
